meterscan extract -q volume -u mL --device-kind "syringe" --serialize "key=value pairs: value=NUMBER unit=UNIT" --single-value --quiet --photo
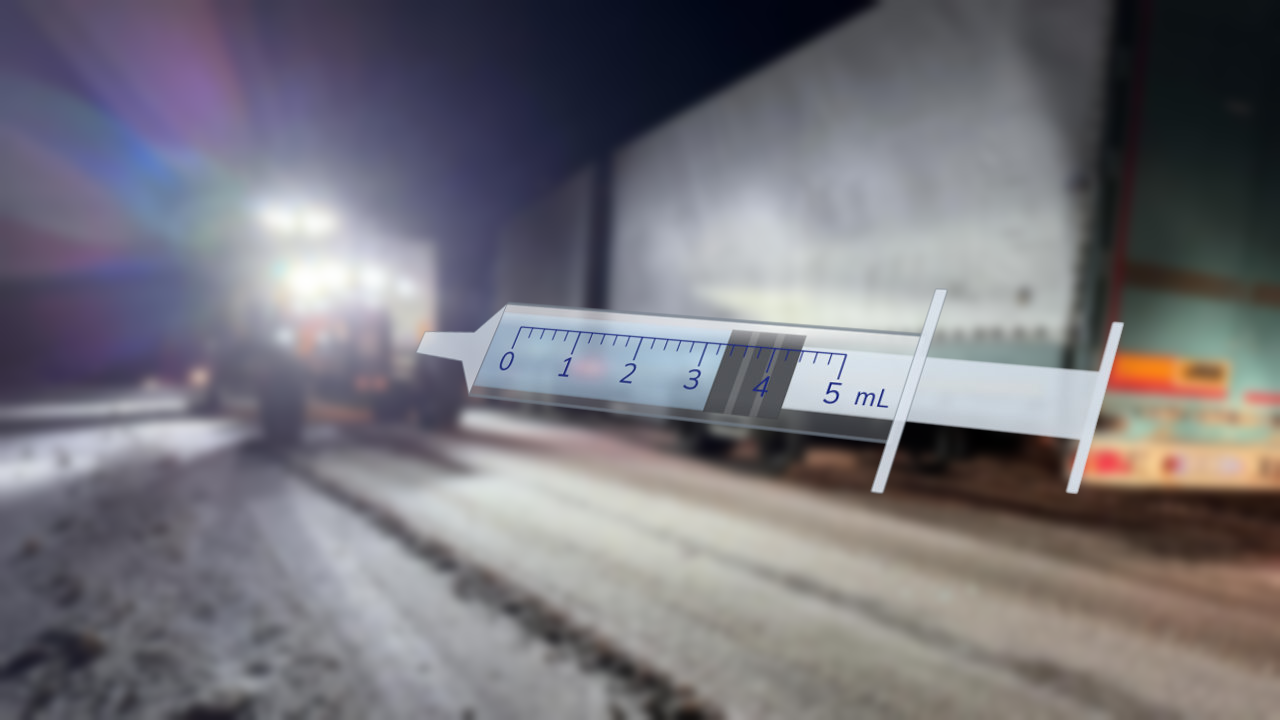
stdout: value=3.3 unit=mL
